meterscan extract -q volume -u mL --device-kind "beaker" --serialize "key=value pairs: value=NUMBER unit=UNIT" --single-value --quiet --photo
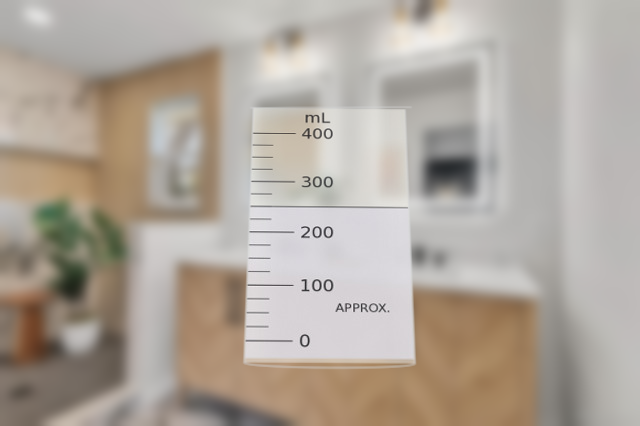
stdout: value=250 unit=mL
